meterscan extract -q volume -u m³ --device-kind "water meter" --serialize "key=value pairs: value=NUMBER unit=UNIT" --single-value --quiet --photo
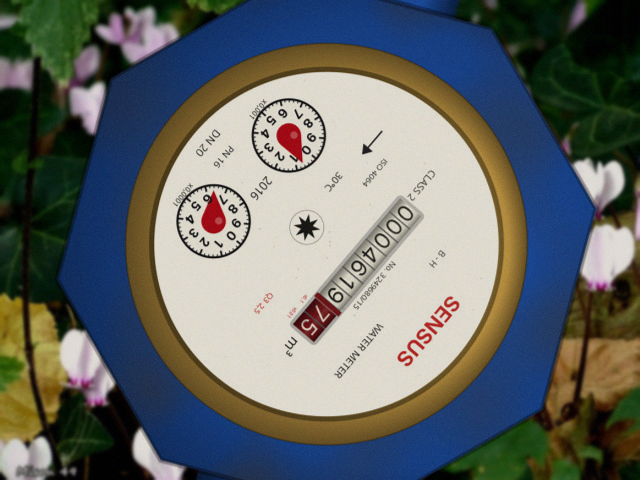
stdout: value=4619.7506 unit=m³
